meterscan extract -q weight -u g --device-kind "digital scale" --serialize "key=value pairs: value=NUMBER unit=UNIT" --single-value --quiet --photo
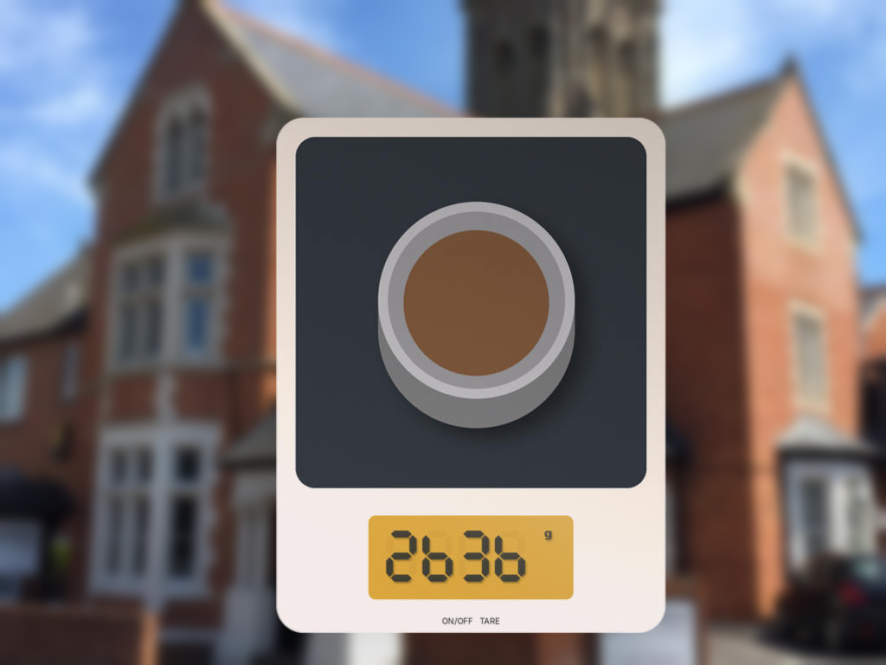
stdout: value=2636 unit=g
